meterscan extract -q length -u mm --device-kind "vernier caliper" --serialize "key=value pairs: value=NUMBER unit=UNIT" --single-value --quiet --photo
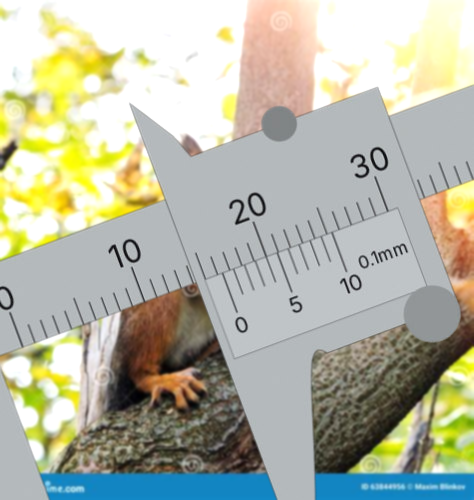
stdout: value=16.4 unit=mm
